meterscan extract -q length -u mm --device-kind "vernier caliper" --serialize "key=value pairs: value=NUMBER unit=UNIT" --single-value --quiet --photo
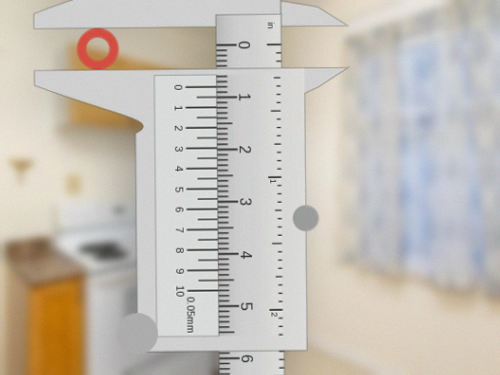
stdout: value=8.0 unit=mm
